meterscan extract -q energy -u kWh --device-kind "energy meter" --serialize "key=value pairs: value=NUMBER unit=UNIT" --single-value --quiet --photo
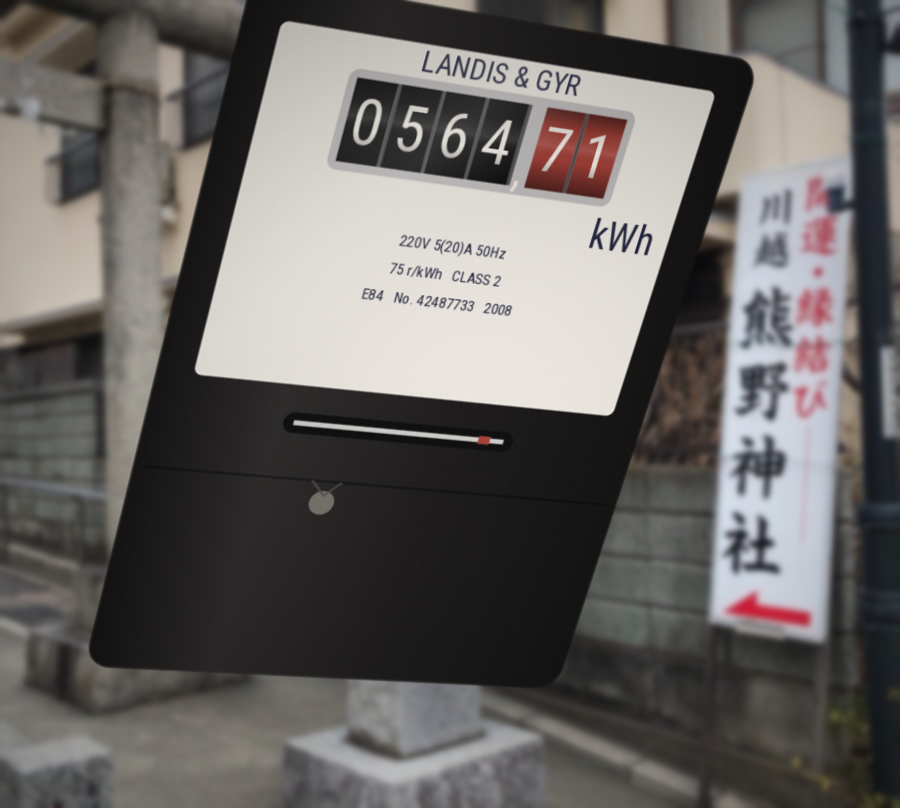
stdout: value=564.71 unit=kWh
